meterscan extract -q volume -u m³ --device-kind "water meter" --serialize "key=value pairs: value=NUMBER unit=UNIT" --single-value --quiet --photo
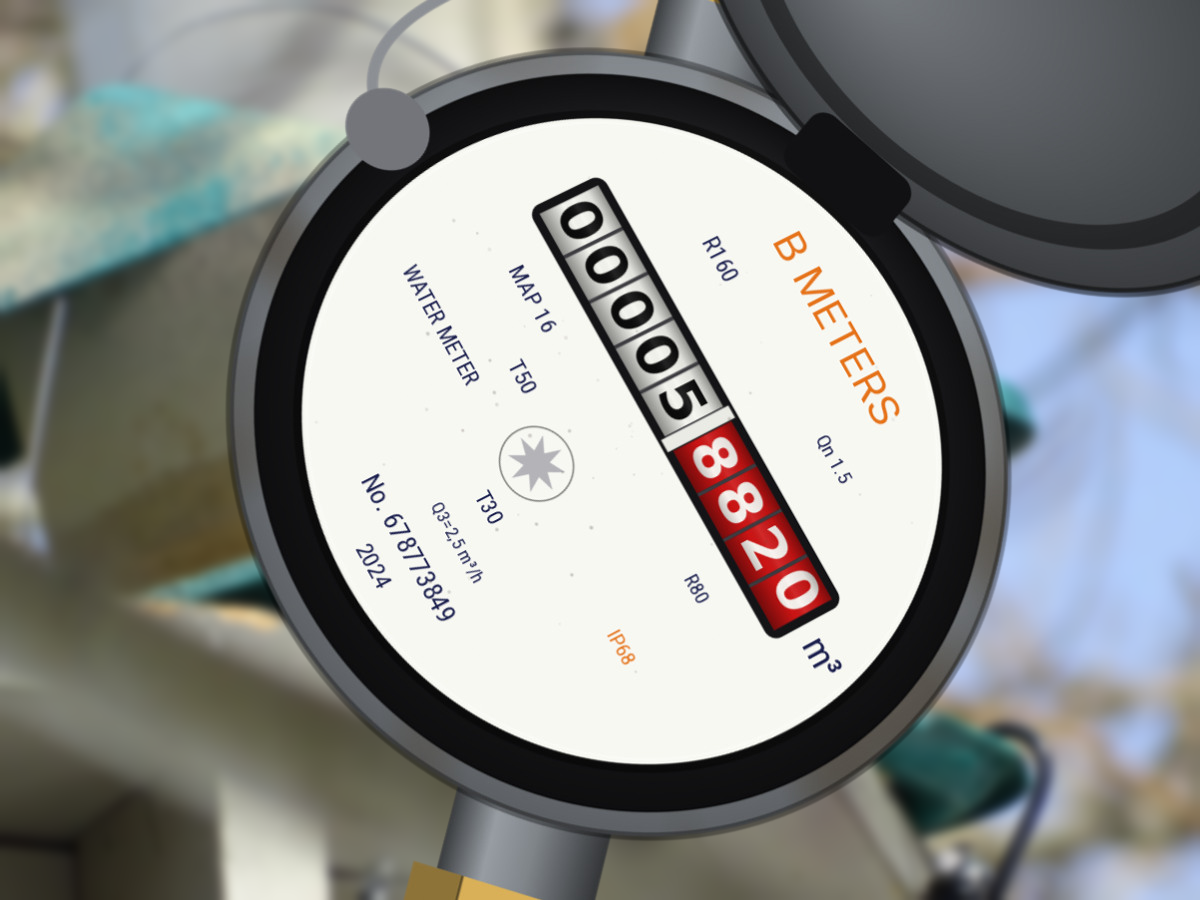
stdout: value=5.8820 unit=m³
